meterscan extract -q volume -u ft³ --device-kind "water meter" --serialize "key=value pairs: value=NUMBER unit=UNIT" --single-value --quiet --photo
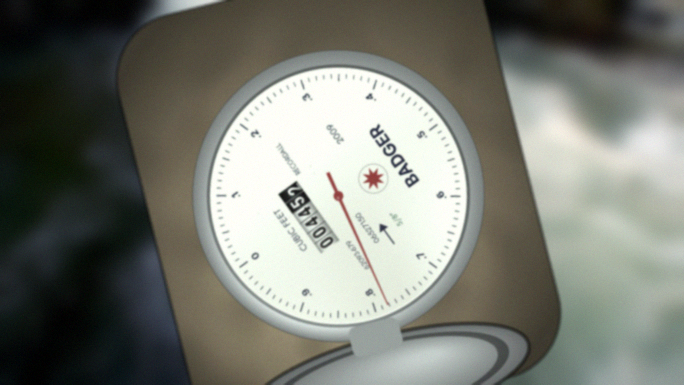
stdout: value=4451.78 unit=ft³
